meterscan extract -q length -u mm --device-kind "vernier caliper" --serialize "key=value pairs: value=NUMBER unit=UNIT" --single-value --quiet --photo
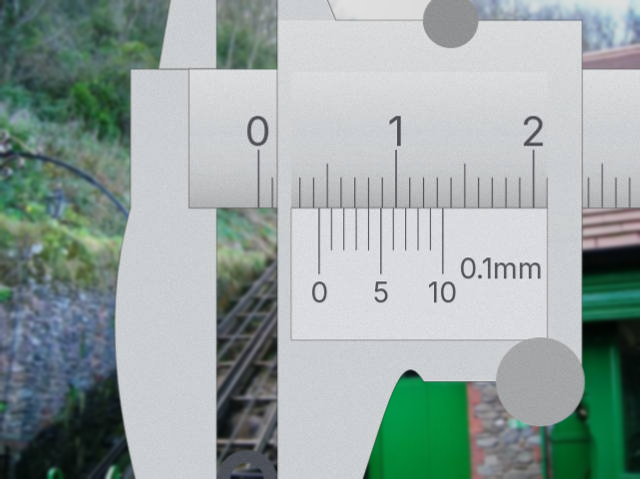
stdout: value=4.4 unit=mm
